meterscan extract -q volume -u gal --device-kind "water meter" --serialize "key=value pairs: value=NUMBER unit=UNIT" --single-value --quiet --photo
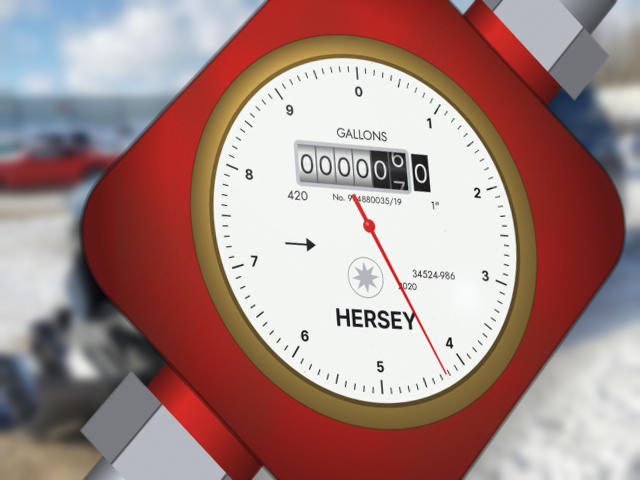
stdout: value=64.2 unit=gal
